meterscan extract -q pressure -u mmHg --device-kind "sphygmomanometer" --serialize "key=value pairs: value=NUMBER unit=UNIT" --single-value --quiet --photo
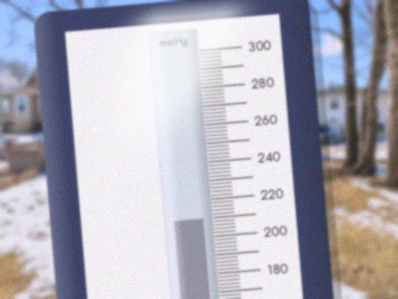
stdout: value=210 unit=mmHg
